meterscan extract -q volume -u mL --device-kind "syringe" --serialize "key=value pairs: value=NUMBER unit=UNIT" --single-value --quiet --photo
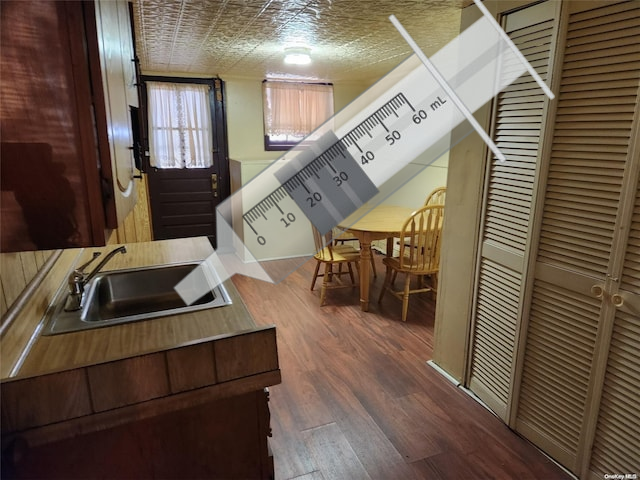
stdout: value=15 unit=mL
